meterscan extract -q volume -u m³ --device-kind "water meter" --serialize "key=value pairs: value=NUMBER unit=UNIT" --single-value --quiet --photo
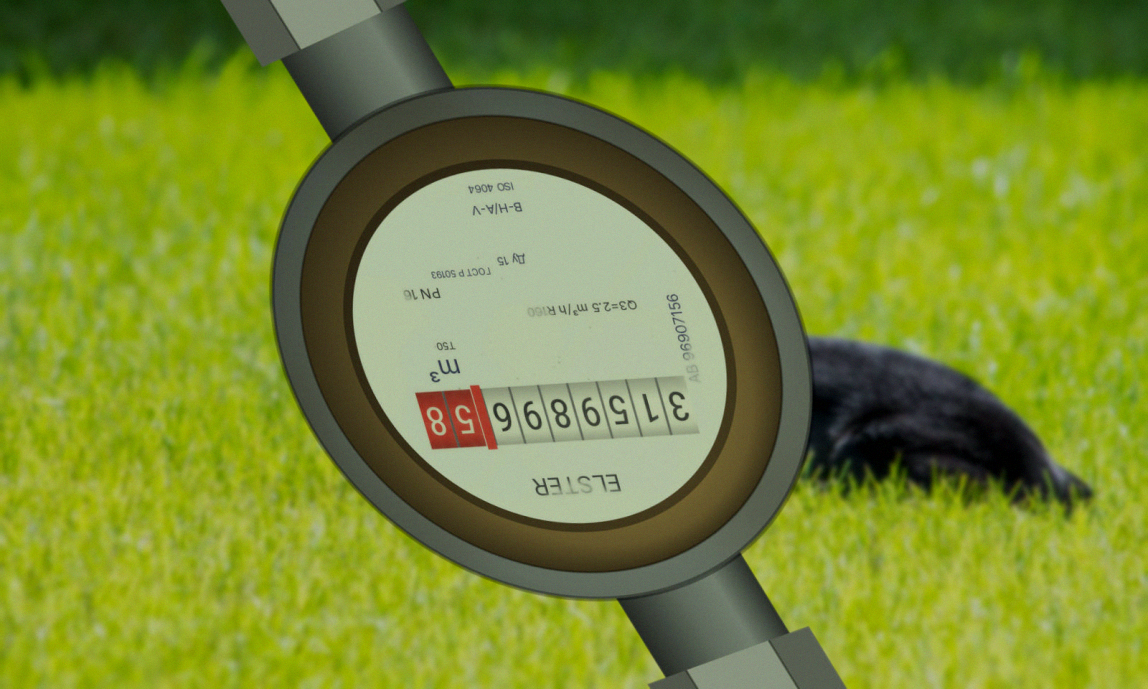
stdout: value=3159896.58 unit=m³
